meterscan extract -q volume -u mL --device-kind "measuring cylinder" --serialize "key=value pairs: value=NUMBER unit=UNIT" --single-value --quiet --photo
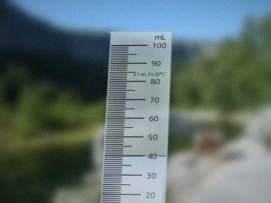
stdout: value=40 unit=mL
